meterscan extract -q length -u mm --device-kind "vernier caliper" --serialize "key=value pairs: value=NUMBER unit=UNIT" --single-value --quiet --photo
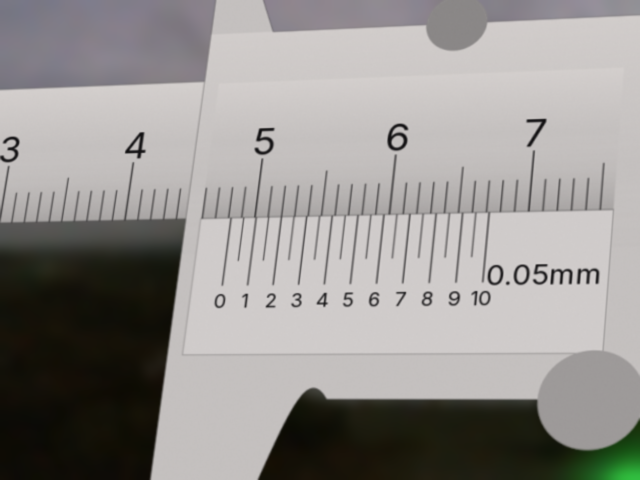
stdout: value=48.2 unit=mm
